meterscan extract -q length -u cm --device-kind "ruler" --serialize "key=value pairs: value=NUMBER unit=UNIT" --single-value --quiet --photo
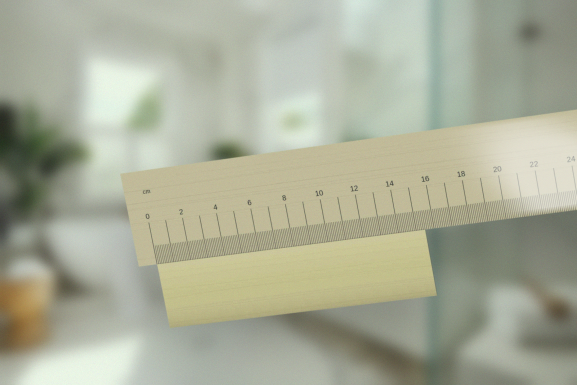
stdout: value=15.5 unit=cm
